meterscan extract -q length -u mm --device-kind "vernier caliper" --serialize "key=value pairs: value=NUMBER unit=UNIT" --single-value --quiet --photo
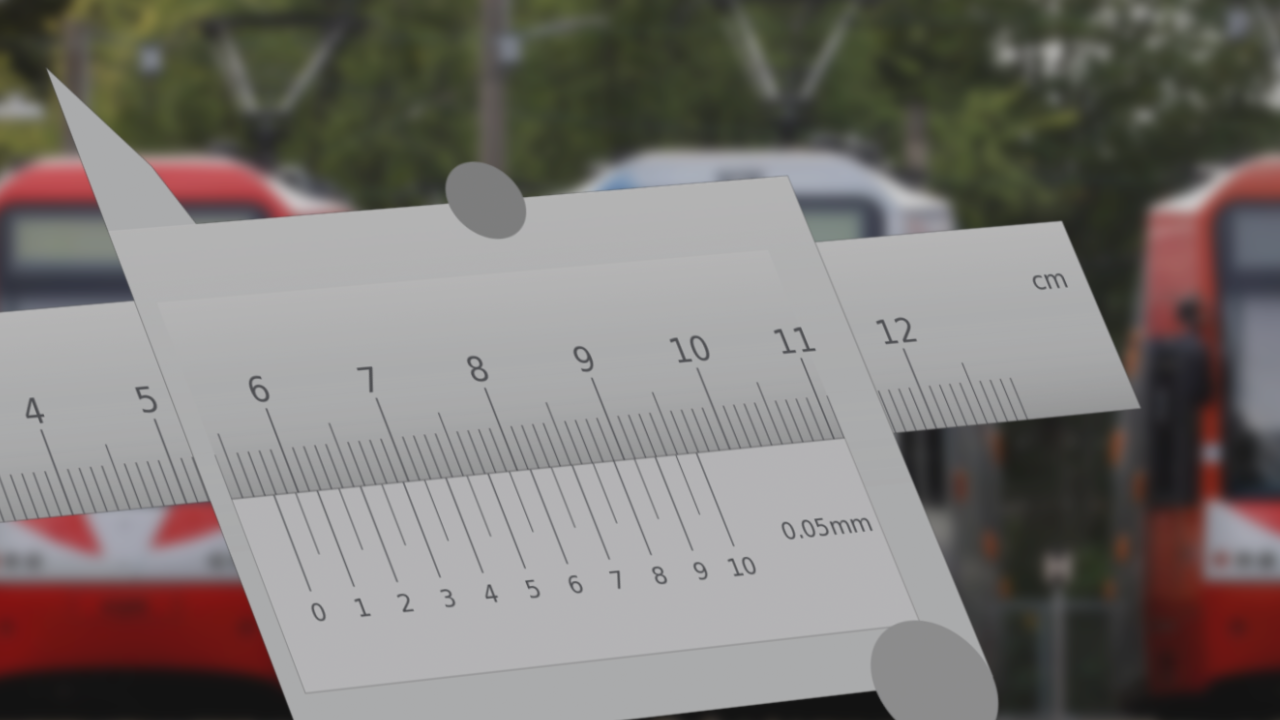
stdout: value=57.8 unit=mm
